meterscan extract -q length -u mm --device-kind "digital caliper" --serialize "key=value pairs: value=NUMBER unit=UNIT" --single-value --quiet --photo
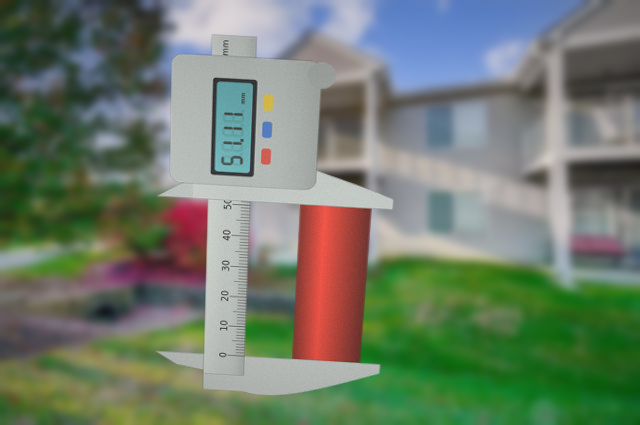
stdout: value=51.11 unit=mm
